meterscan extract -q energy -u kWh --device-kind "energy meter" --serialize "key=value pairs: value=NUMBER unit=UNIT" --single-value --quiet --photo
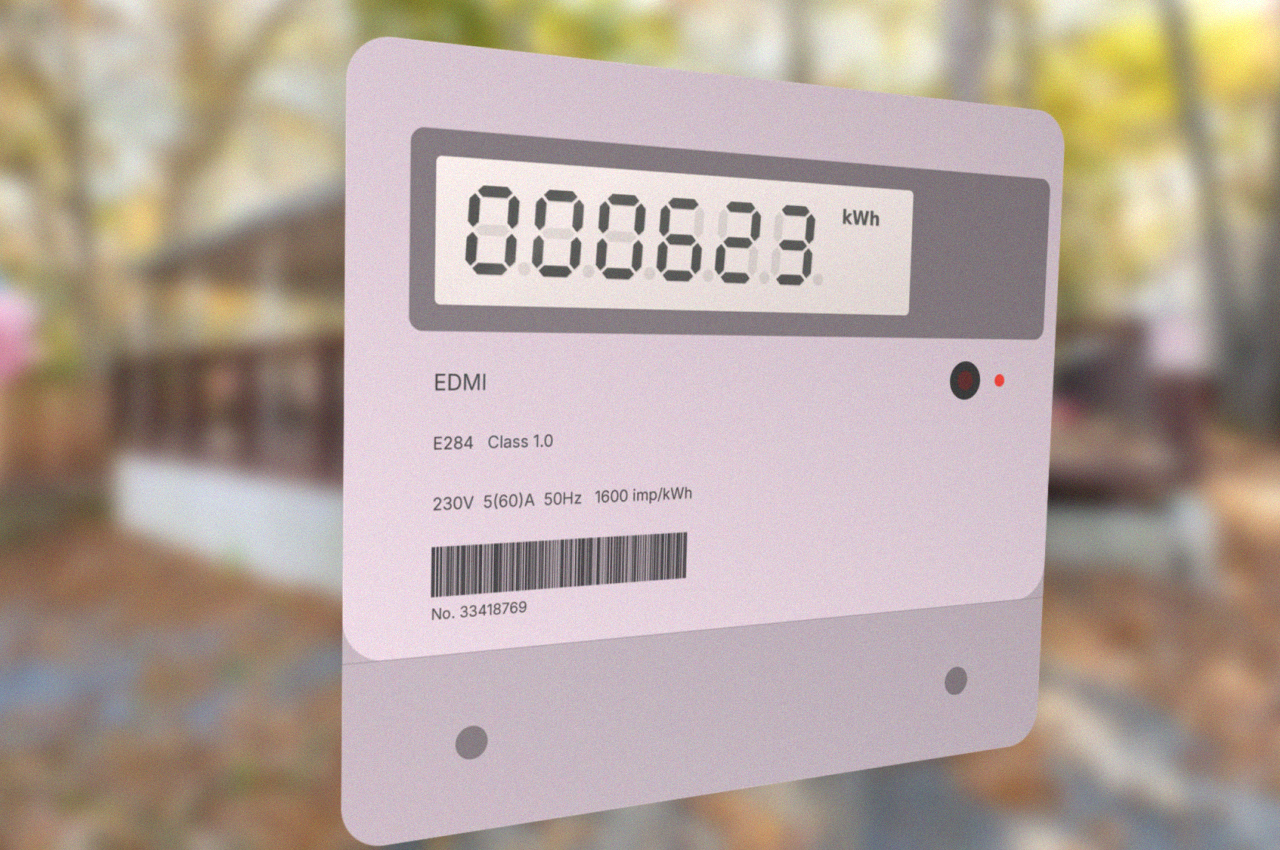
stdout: value=623 unit=kWh
